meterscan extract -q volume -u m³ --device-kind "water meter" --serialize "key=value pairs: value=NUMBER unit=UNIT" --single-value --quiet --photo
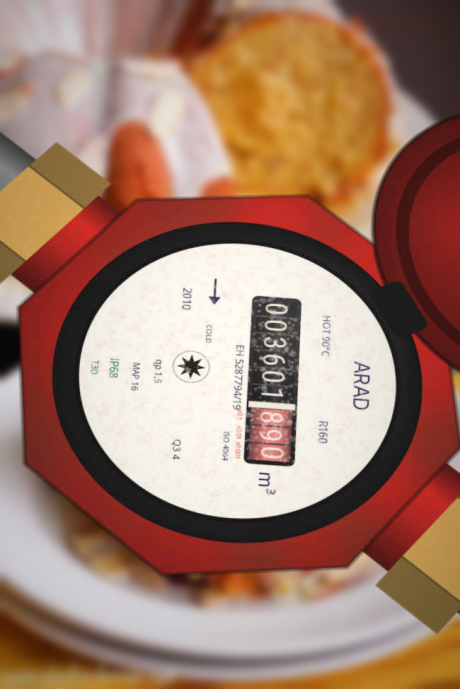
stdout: value=3601.890 unit=m³
